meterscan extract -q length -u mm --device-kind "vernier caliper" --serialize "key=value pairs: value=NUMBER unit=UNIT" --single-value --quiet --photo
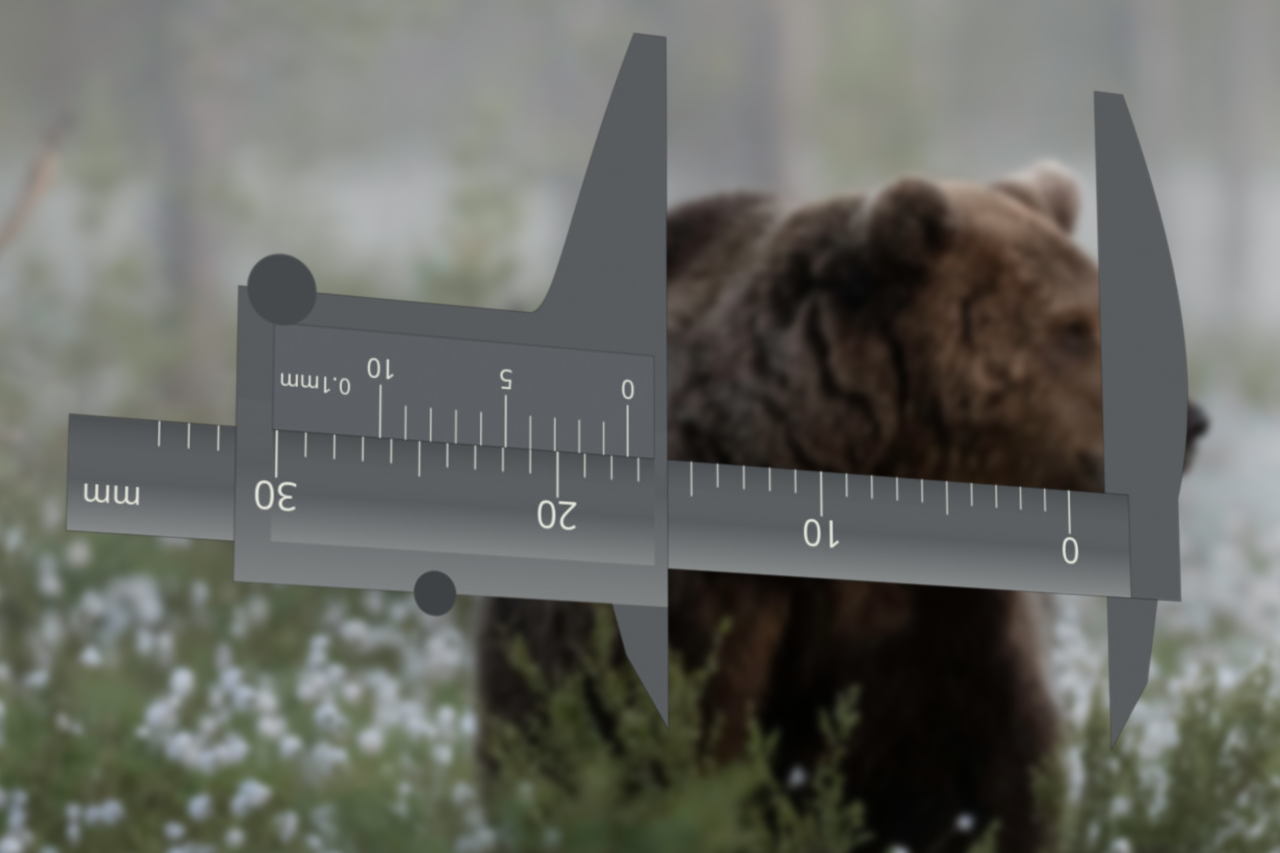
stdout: value=17.4 unit=mm
